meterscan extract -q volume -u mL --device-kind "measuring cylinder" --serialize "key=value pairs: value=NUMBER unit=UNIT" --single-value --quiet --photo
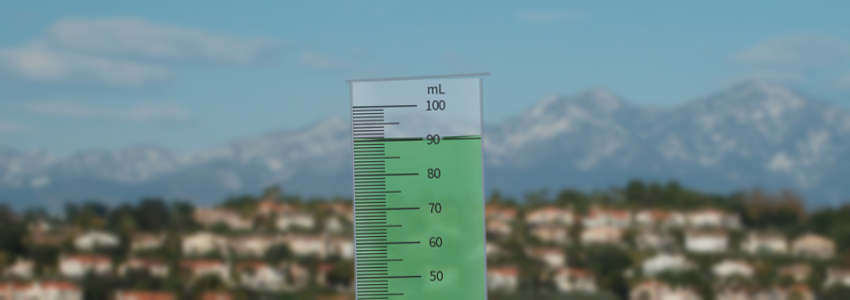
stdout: value=90 unit=mL
